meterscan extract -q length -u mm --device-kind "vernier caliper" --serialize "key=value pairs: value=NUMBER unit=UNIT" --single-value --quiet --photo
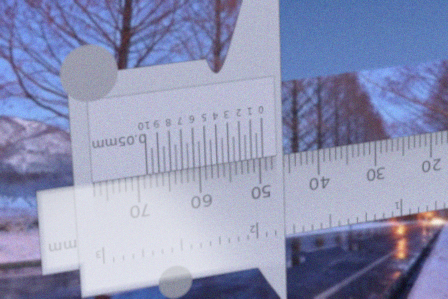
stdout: value=49.5 unit=mm
